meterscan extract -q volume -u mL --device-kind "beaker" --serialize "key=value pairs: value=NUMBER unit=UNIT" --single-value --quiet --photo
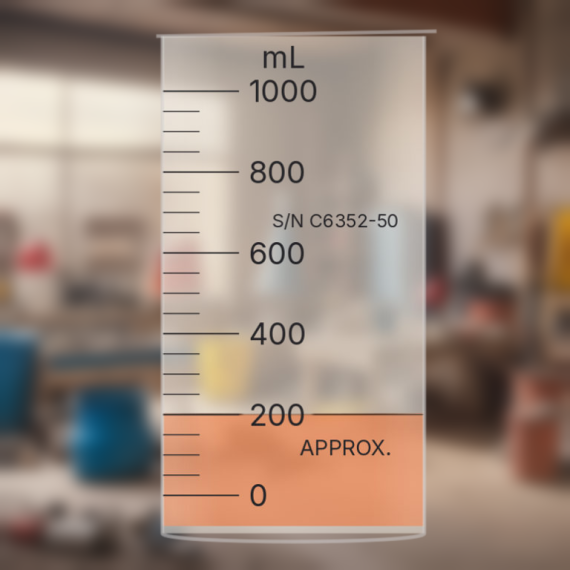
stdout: value=200 unit=mL
